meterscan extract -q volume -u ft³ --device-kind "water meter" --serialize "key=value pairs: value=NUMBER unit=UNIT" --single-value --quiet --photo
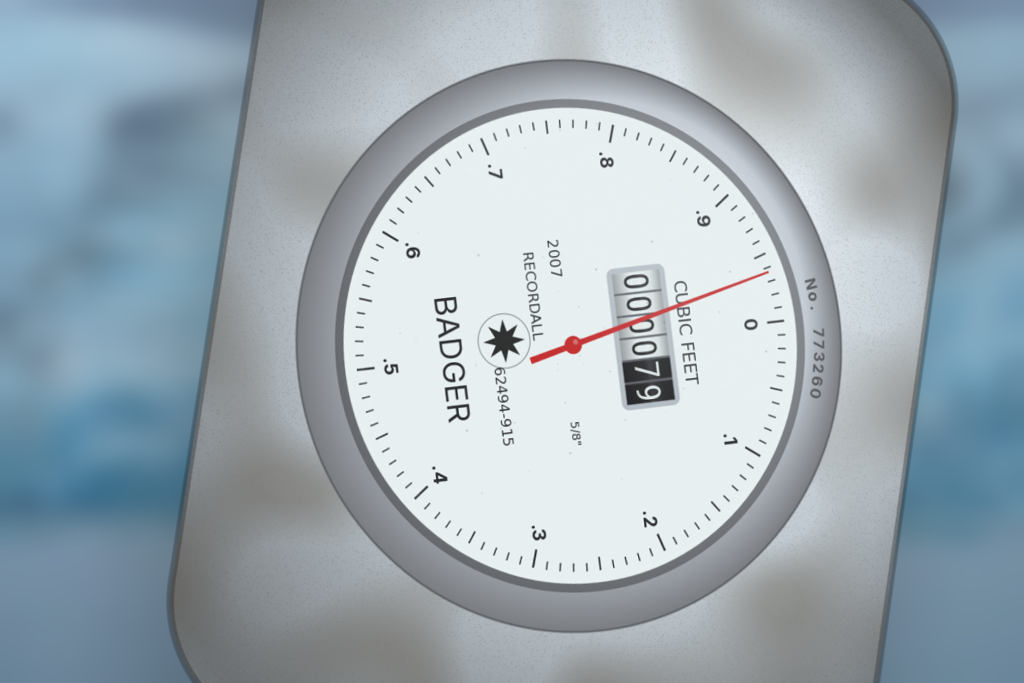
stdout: value=78.96 unit=ft³
